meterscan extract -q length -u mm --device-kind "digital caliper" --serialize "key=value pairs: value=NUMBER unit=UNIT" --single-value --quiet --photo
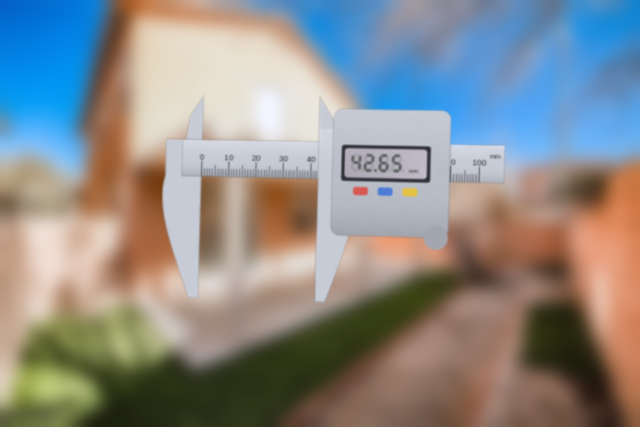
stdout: value=42.65 unit=mm
